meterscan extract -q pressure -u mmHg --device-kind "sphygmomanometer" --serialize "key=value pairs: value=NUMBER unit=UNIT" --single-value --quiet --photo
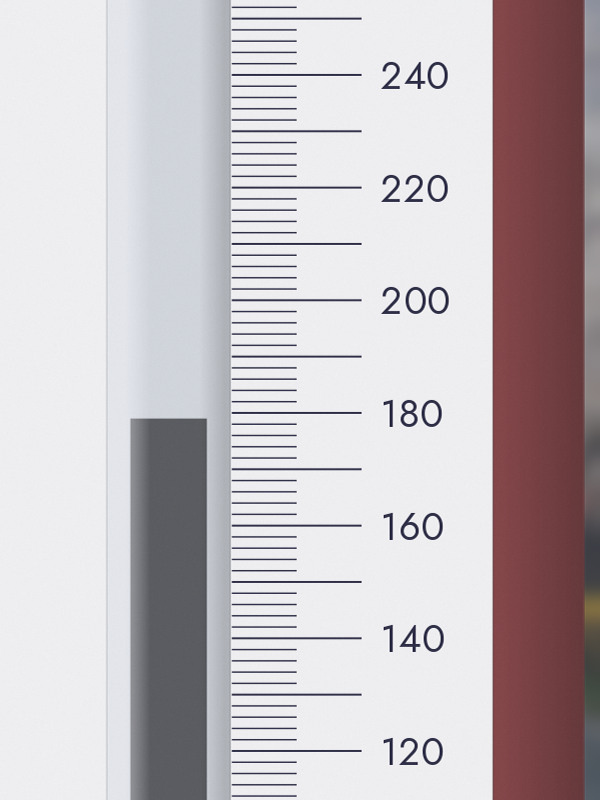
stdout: value=179 unit=mmHg
